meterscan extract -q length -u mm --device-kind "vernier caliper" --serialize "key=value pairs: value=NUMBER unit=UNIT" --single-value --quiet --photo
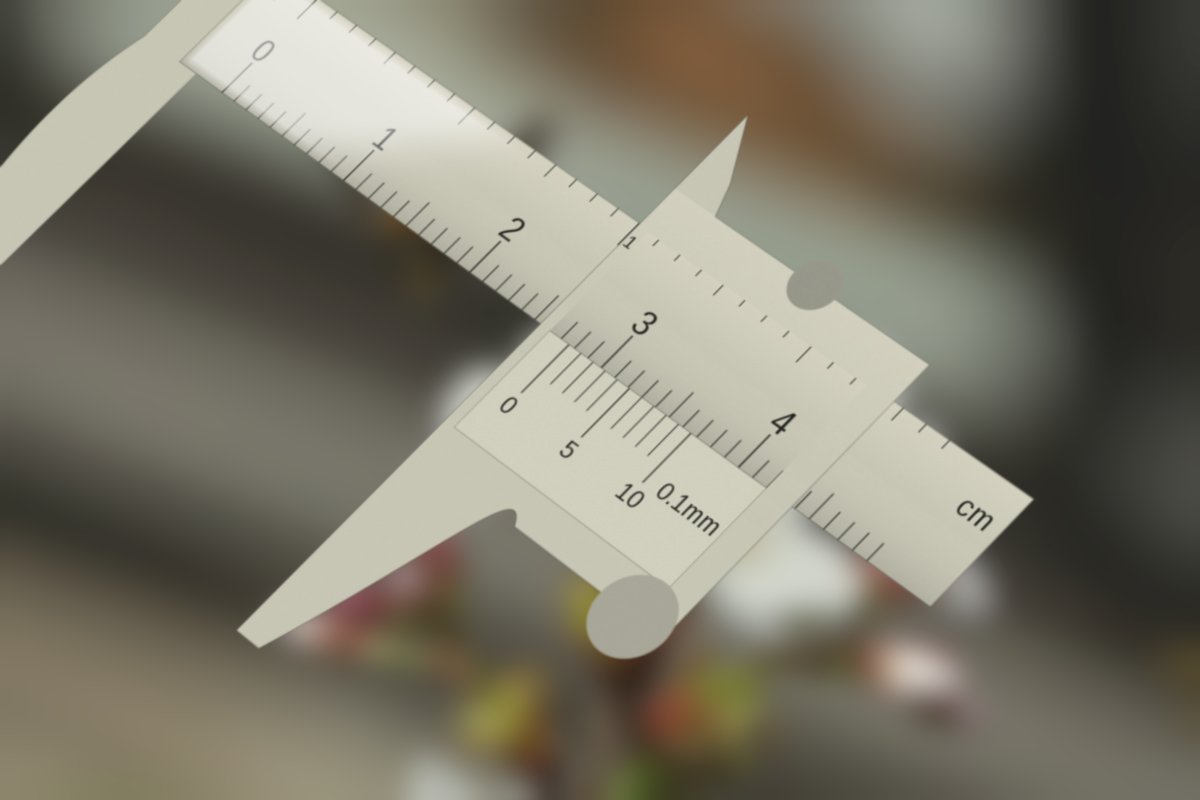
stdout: value=27.6 unit=mm
